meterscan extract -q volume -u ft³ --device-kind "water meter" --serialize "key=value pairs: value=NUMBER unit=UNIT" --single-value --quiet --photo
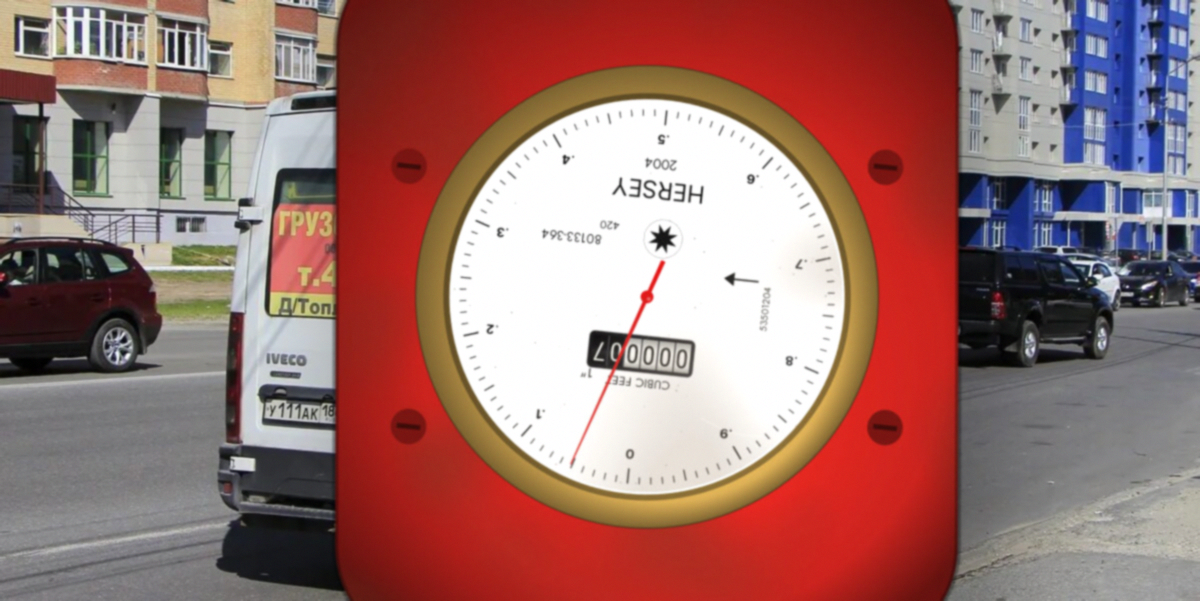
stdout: value=7.05 unit=ft³
